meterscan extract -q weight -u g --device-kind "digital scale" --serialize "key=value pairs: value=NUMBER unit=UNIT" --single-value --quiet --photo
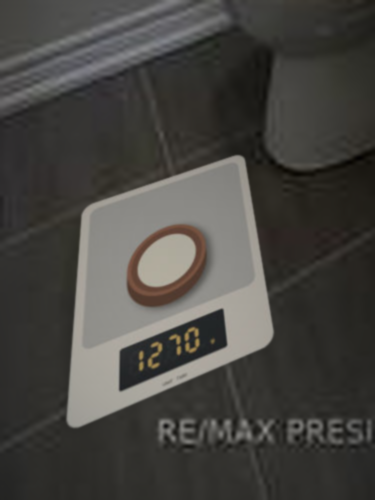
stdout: value=1270 unit=g
